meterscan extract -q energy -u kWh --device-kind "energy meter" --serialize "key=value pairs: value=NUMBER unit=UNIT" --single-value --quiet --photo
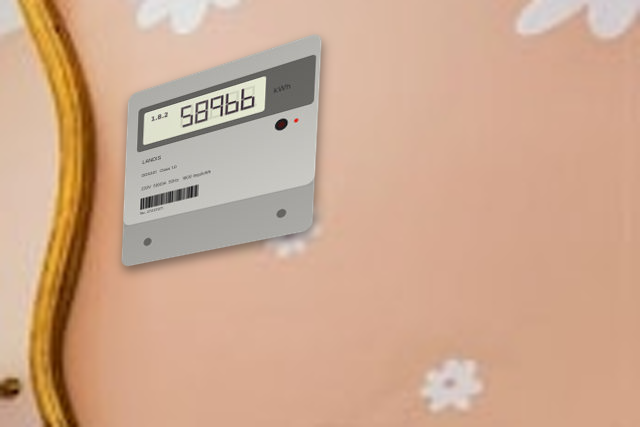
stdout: value=58966 unit=kWh
